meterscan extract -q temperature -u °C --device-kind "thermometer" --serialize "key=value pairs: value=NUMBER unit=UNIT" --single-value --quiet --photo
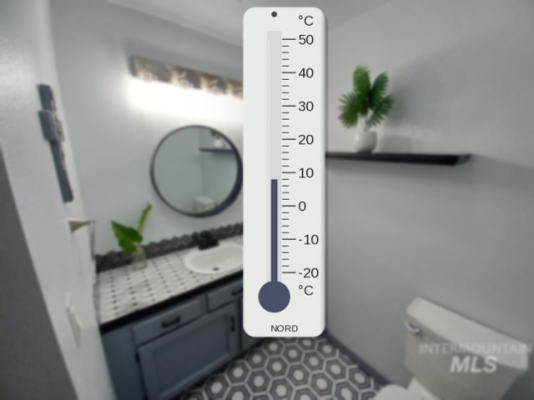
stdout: value=8 unit=°C
